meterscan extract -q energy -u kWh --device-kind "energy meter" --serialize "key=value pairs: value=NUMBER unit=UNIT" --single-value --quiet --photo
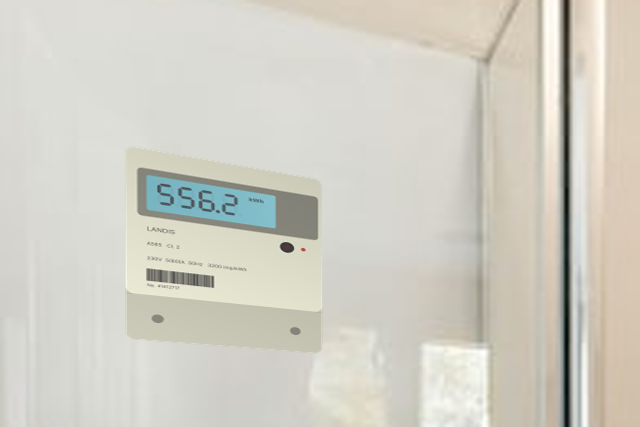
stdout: value=556.2 unit=kWh
